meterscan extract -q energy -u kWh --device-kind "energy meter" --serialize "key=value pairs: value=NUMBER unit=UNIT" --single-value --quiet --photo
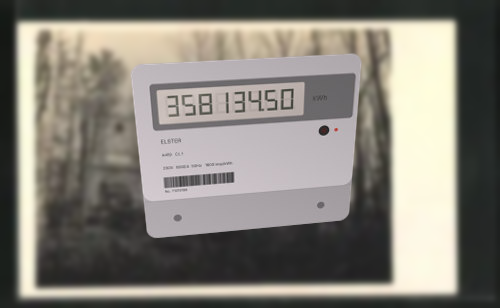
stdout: value=358134.50 unit=kWh
